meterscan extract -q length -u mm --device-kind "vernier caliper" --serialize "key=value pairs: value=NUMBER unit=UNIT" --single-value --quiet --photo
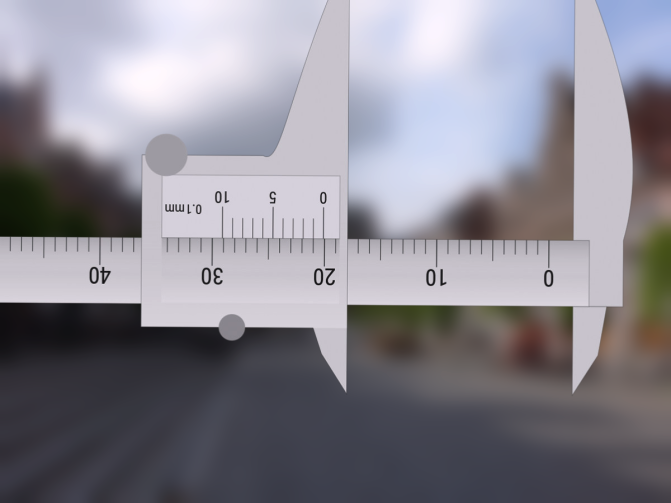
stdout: value=20.1 unit=mm
